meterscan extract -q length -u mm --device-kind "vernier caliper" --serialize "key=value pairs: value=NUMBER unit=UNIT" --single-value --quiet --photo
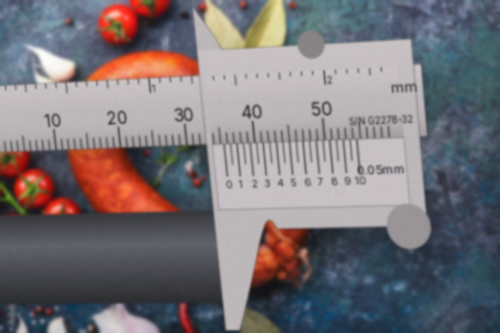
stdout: value=35.5 unit=mm
